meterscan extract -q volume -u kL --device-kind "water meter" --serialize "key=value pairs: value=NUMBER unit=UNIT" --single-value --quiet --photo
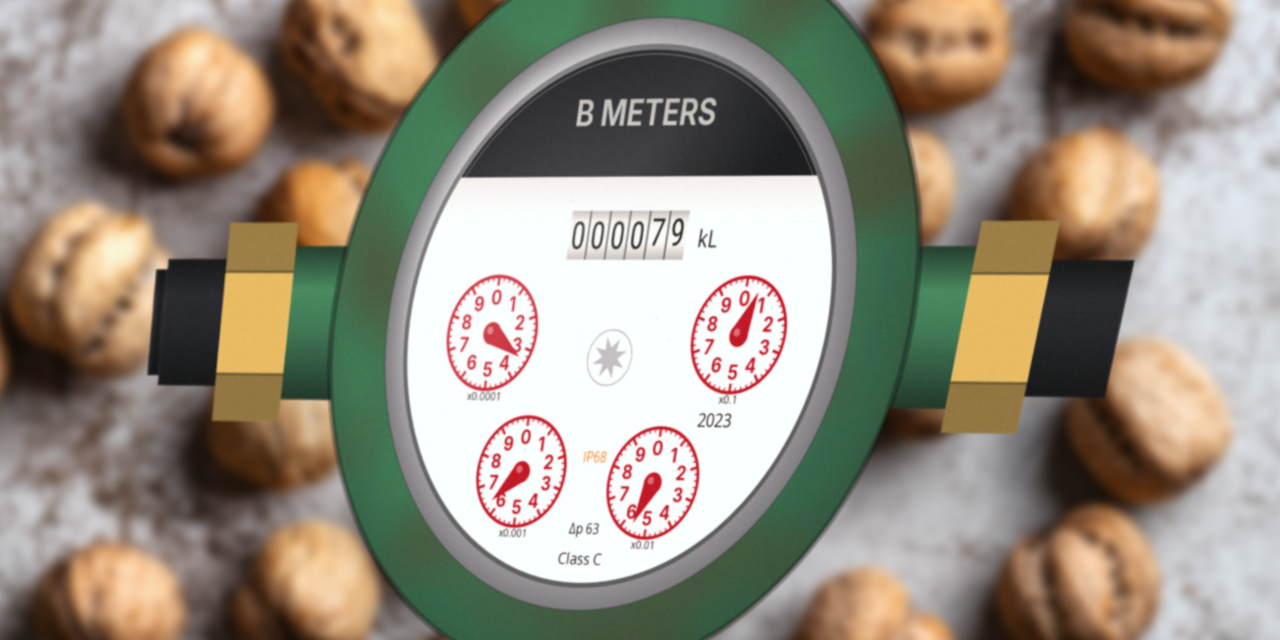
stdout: value=79.0563 unit=kL
